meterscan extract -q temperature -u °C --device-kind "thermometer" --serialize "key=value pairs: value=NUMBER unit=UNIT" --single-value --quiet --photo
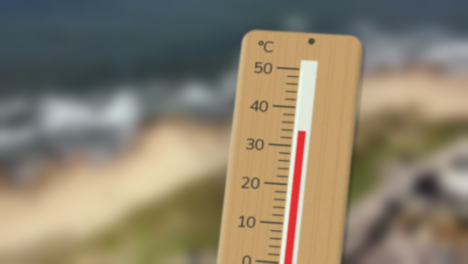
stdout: value=34 unit=°C
